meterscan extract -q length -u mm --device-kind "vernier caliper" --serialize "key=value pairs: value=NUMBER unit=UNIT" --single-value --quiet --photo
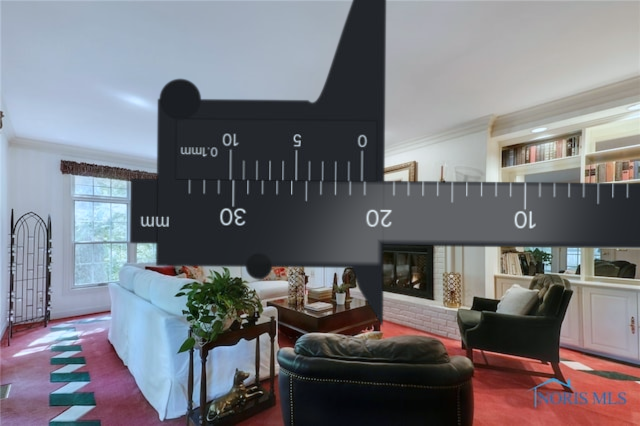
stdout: value=21.2 unit=mm
